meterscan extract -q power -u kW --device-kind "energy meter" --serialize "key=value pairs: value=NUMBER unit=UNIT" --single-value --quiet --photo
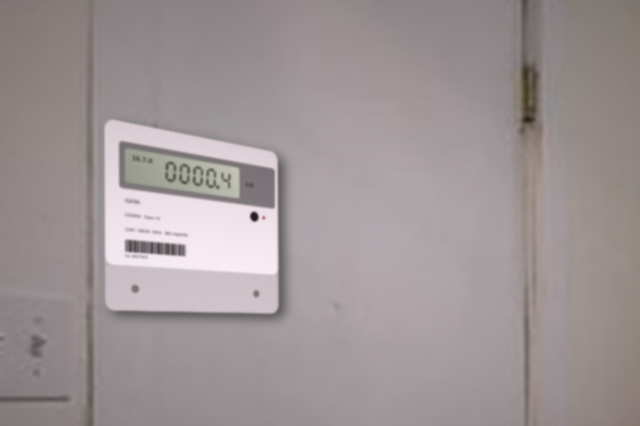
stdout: value=0.4 unit=kW
